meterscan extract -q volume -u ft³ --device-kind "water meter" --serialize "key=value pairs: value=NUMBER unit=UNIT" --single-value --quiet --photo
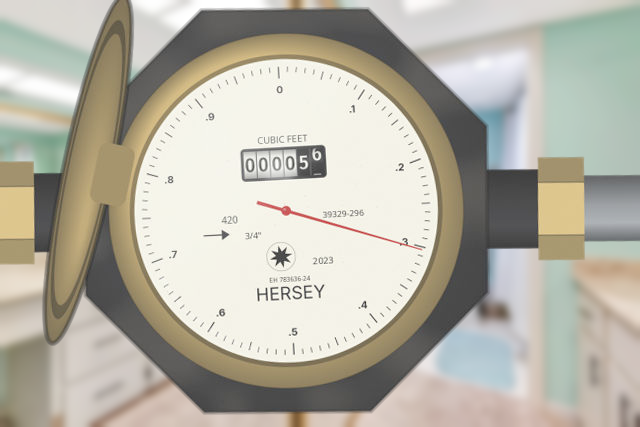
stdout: value=56.30 unit=ft³
